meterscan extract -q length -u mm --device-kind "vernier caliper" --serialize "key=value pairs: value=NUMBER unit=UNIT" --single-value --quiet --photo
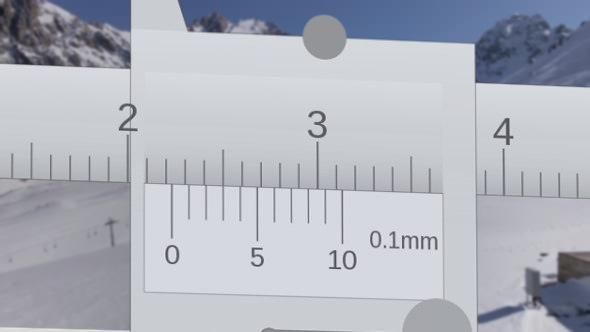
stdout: value=22.3 unit=mm
